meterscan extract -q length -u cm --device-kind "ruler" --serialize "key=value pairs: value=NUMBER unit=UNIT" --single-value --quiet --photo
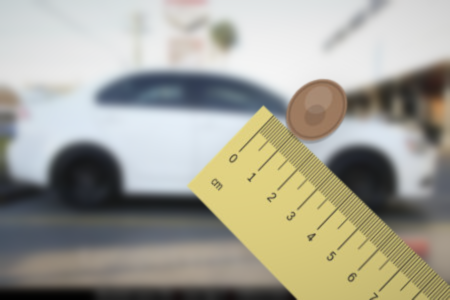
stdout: value=2 unit=cm
